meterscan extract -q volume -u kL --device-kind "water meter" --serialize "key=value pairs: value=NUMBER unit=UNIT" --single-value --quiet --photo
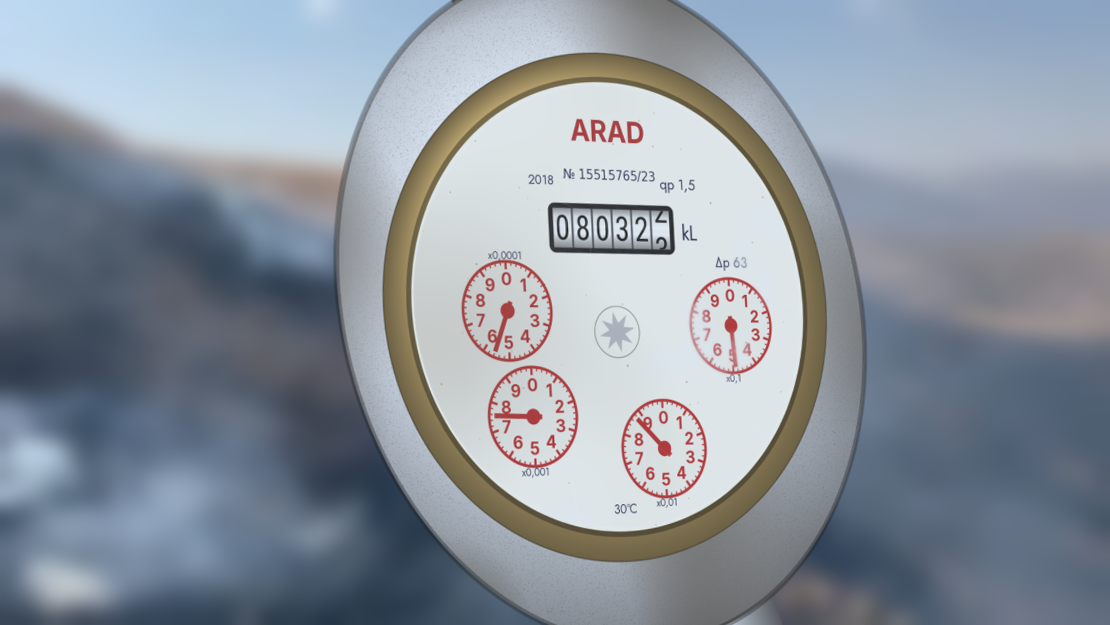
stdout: value=80322.4875 unit=kL
